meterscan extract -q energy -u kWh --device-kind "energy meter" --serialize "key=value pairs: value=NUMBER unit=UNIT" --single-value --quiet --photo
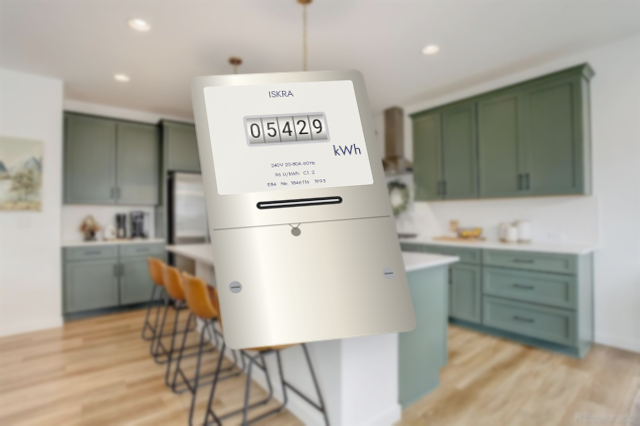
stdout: value=5429 unit=kWh
